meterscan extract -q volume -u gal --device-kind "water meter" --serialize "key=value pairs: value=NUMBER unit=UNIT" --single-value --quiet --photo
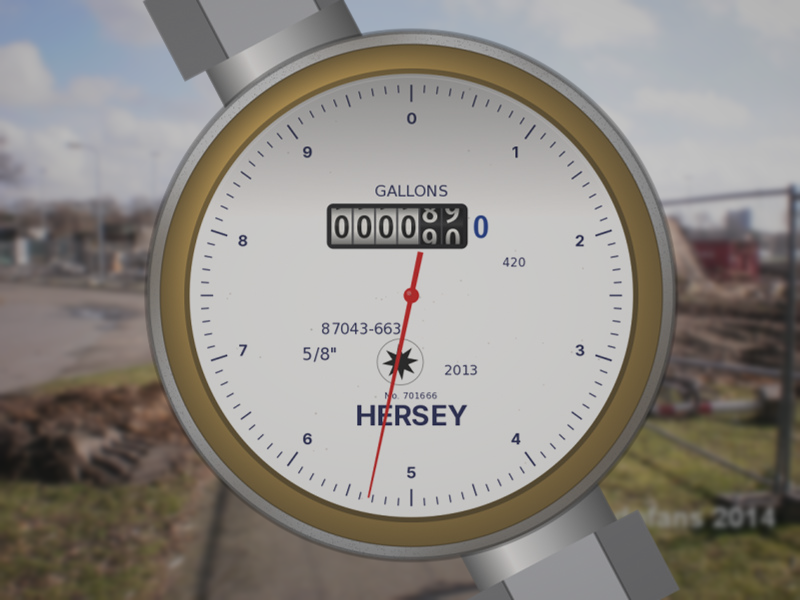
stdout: value=895.3 unit=gal
